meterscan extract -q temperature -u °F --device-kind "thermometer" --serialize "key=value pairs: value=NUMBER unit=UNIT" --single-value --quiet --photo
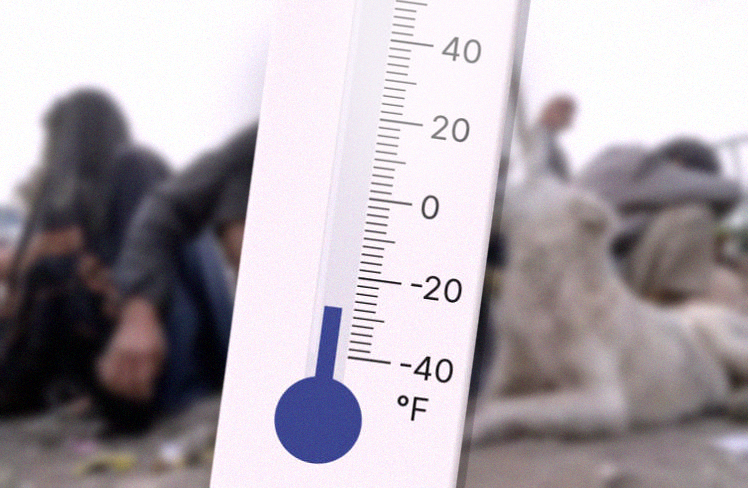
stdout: value=-28 unit=°F
